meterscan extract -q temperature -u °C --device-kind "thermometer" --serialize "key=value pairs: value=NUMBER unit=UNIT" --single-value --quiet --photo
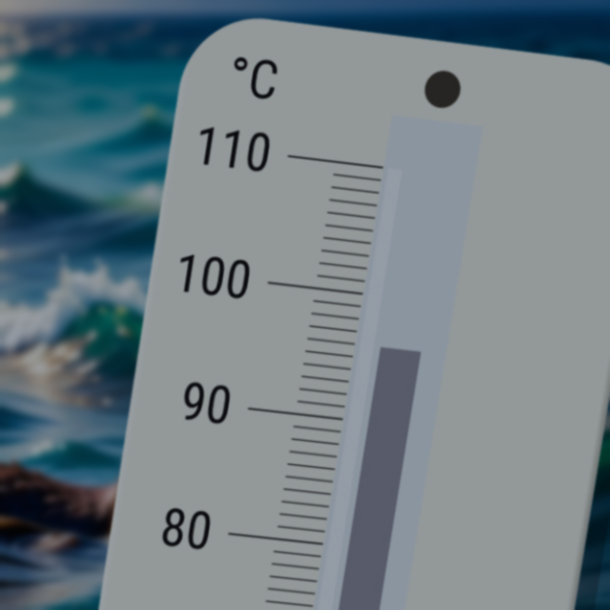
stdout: value=96 unit=°C
